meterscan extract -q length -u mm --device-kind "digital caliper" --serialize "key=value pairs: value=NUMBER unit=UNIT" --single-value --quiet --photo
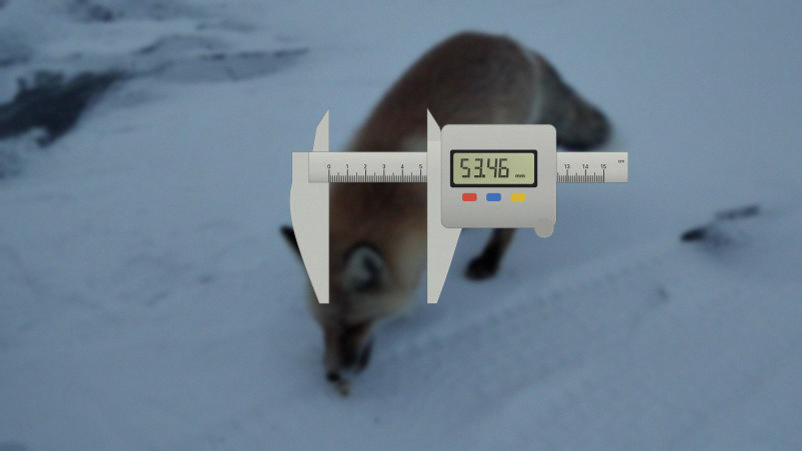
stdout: value=53.46 unit=mm
